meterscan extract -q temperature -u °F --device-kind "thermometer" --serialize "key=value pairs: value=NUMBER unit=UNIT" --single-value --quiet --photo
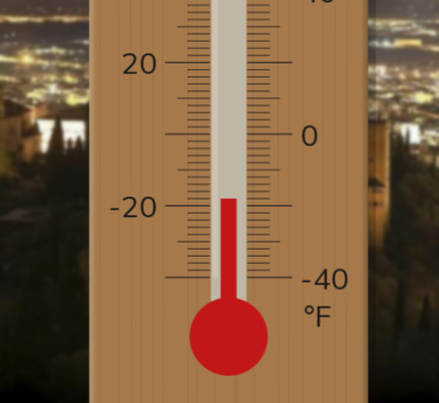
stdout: value=-18 unit=°F
